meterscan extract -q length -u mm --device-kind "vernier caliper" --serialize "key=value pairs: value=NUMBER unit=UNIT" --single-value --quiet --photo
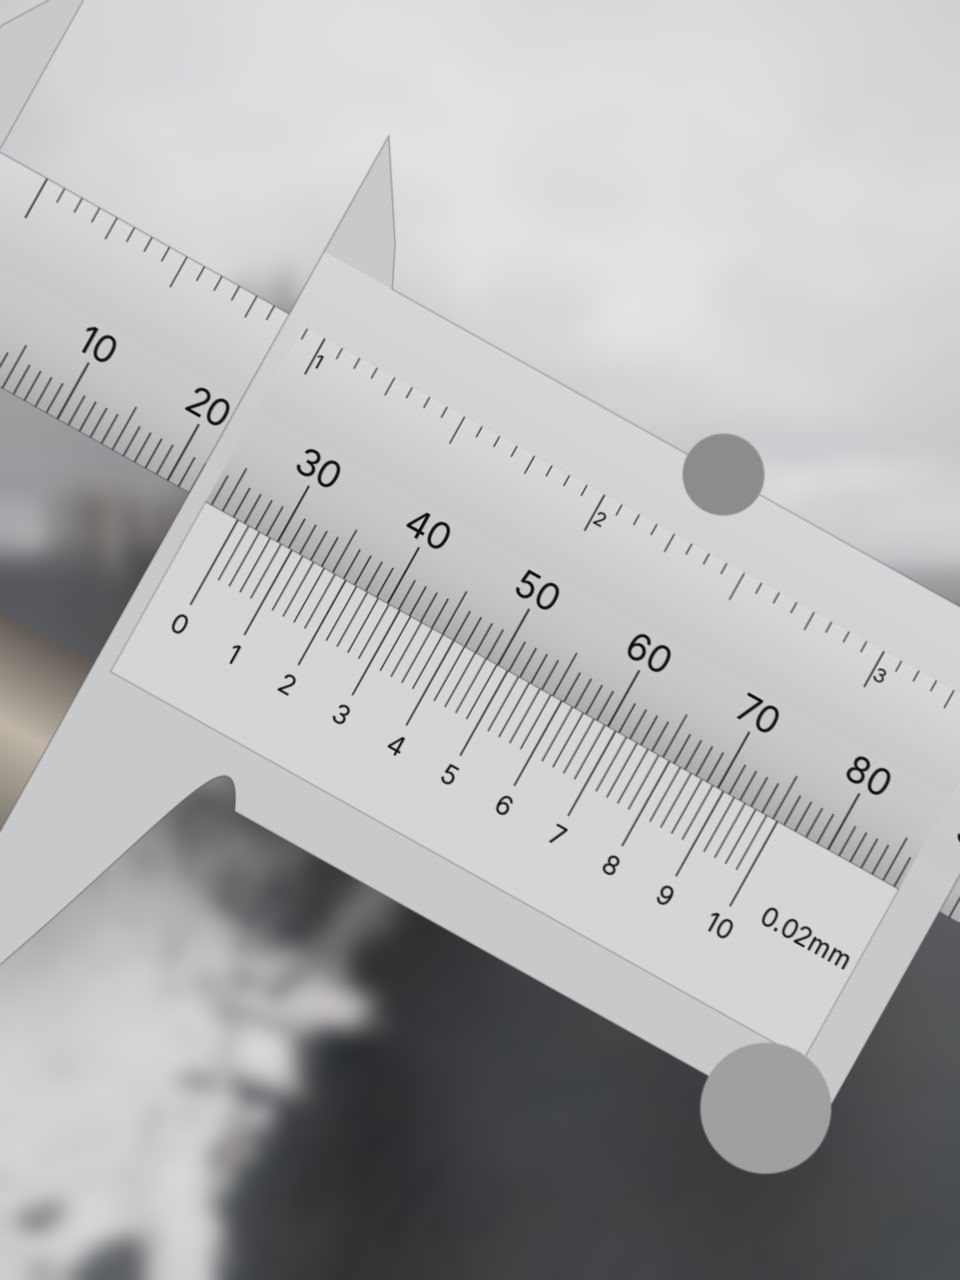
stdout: value=26.4 unit=mm
